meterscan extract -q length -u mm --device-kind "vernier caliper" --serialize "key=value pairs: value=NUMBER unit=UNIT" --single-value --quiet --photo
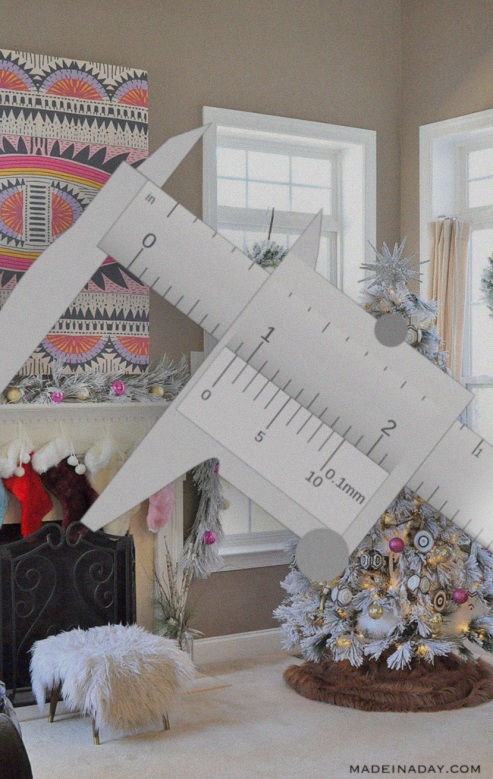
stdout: value=9.2 unit=mm
